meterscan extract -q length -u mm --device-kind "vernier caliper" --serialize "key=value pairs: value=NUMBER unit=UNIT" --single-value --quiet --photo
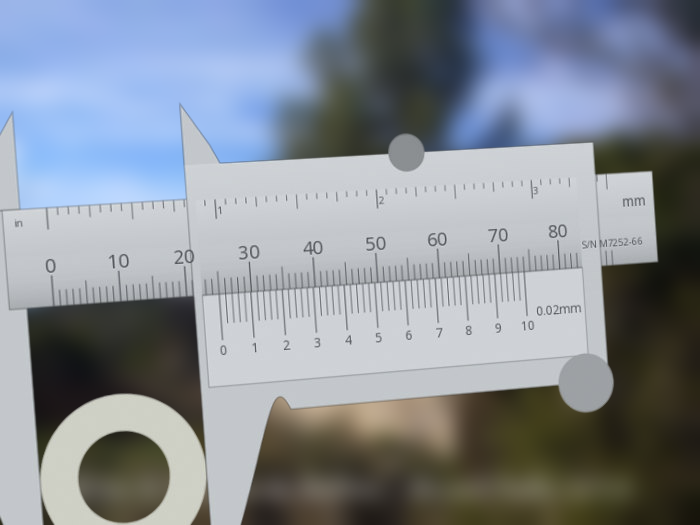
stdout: value=25.0 unit=mm
